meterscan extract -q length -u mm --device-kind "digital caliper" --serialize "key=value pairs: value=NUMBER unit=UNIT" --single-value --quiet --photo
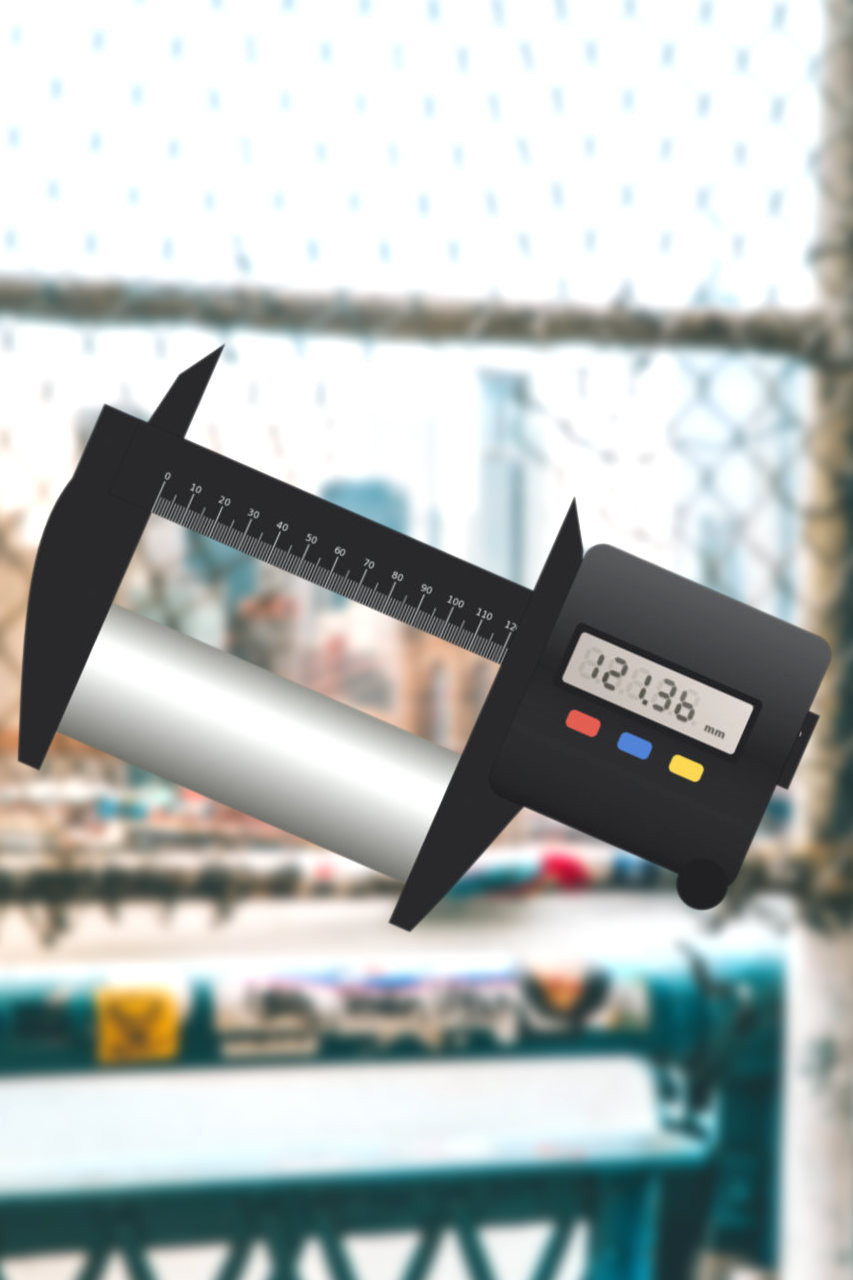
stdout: value=121.36 unit=mm
